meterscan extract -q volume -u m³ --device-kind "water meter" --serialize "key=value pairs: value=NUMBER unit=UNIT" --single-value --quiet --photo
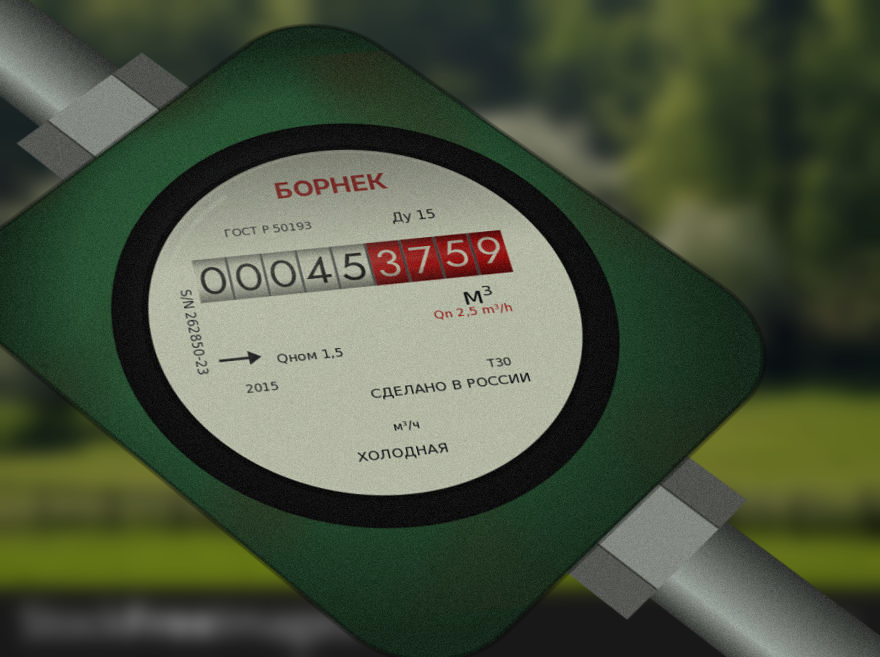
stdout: value=45.3759 unit=m³
